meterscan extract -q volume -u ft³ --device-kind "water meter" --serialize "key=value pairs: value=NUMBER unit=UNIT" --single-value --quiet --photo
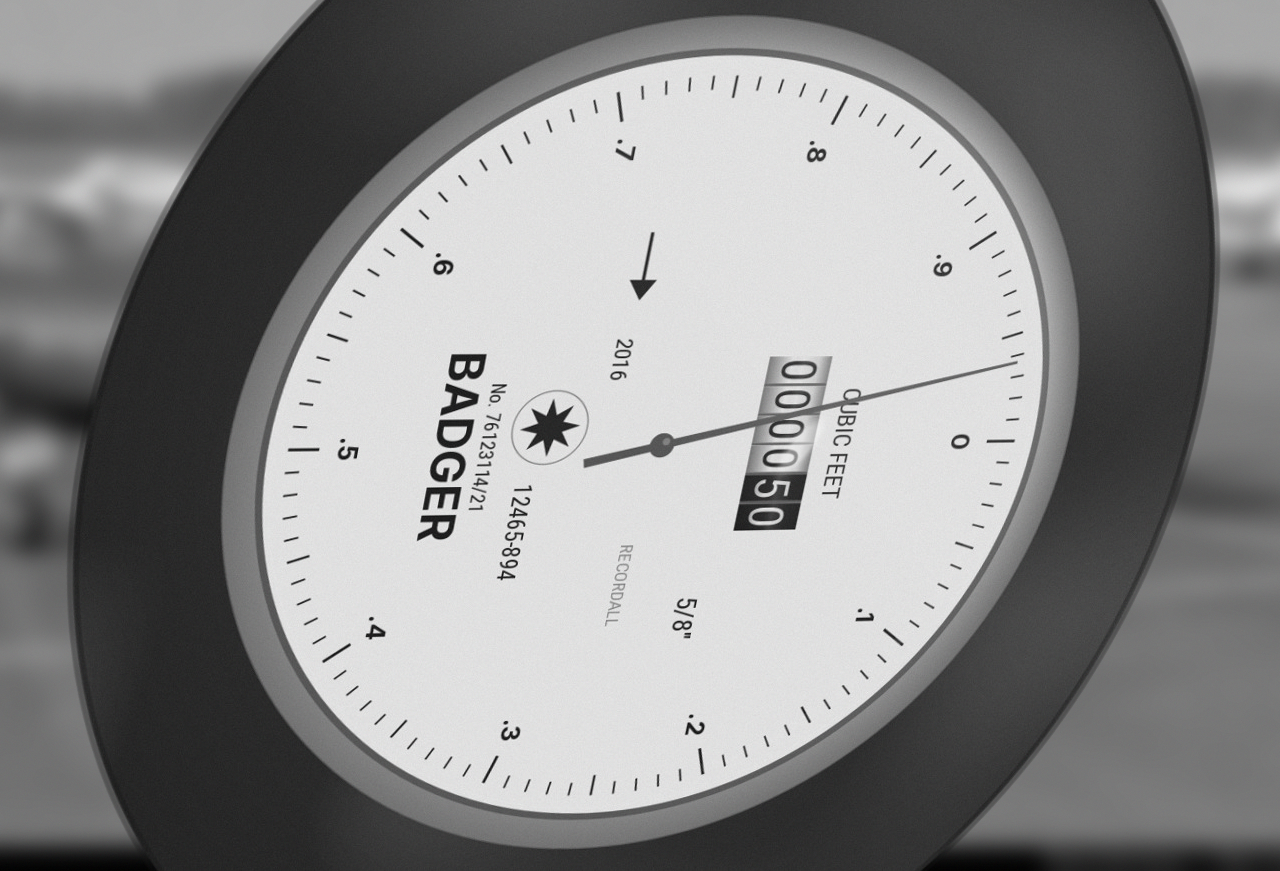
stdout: value=49.96 unit=ft³
